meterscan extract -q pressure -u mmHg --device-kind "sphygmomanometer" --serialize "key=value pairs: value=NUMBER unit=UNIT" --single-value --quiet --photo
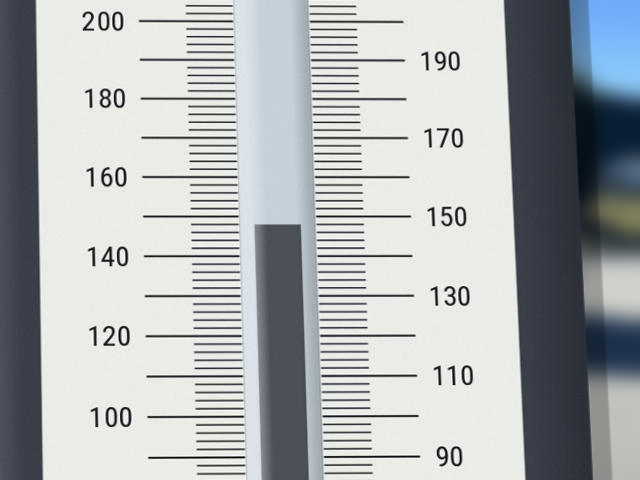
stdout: value=148 unit=mmHg
